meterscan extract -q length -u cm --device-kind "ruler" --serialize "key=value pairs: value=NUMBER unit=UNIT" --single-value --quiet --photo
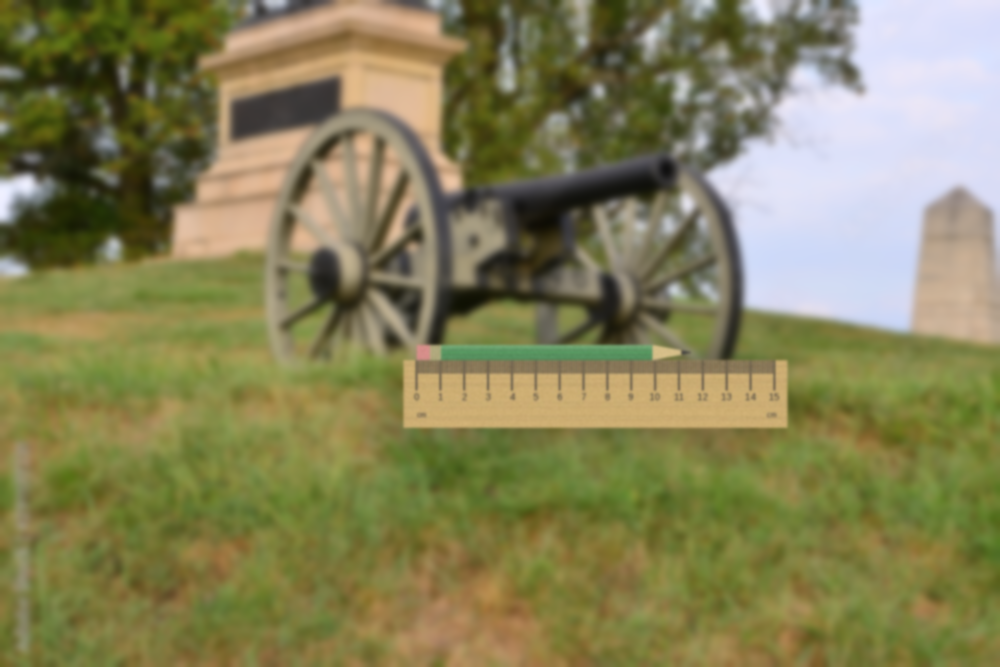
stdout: value=11.5 unit=cm
